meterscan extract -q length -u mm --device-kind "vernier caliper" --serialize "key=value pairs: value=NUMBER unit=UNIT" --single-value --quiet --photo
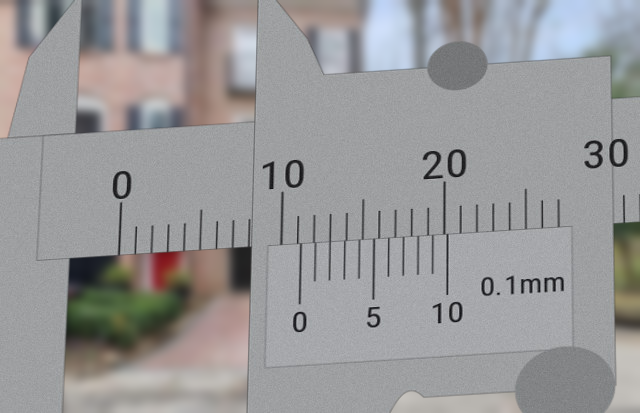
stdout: value=11.2 unit=mm
